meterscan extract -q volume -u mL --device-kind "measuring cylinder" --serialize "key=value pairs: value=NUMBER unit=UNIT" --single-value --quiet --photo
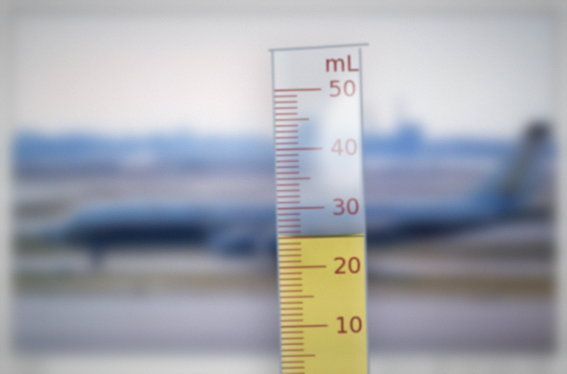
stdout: value=25 unit=mL
